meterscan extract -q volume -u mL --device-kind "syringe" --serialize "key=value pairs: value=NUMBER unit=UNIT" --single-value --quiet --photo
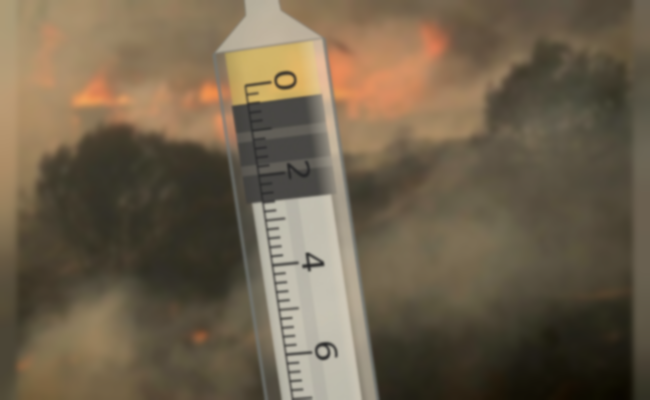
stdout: value=0.4 unit=mL
